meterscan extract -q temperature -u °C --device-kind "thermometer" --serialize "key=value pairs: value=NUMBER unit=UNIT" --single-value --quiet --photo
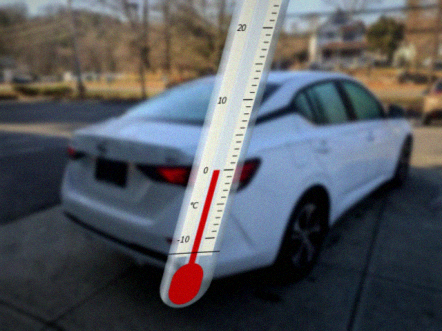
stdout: value=0 unit=°C
